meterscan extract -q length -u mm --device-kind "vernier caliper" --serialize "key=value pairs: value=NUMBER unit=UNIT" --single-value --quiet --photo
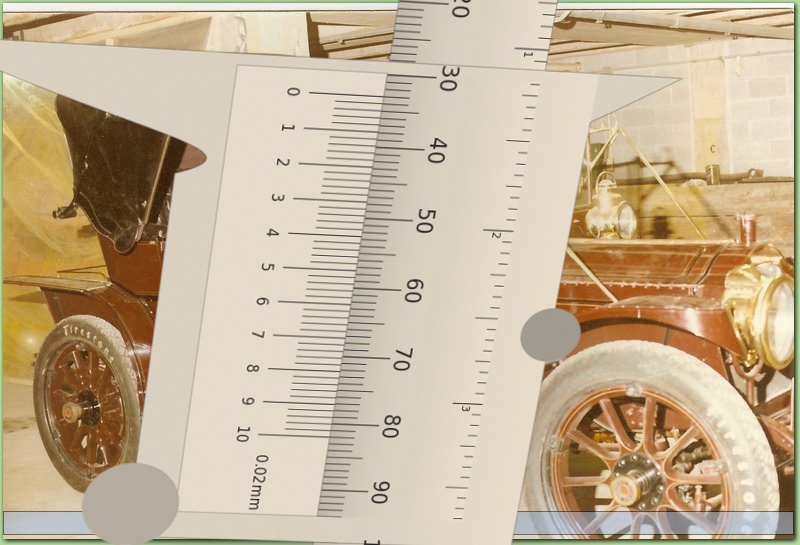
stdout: value=33.0 unit=mm
